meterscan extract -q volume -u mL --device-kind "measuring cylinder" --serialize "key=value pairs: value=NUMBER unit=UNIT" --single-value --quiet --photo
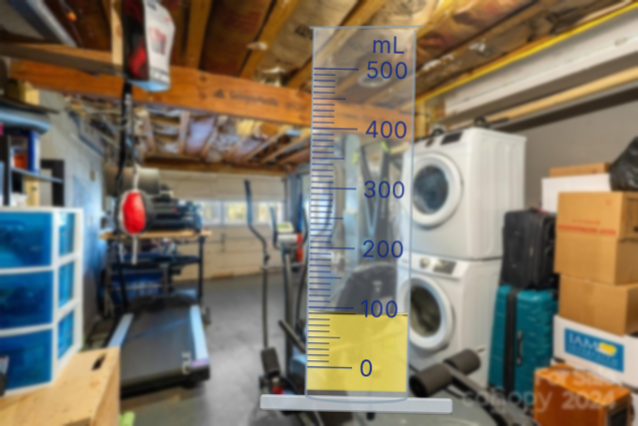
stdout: value=90 unit=mL
